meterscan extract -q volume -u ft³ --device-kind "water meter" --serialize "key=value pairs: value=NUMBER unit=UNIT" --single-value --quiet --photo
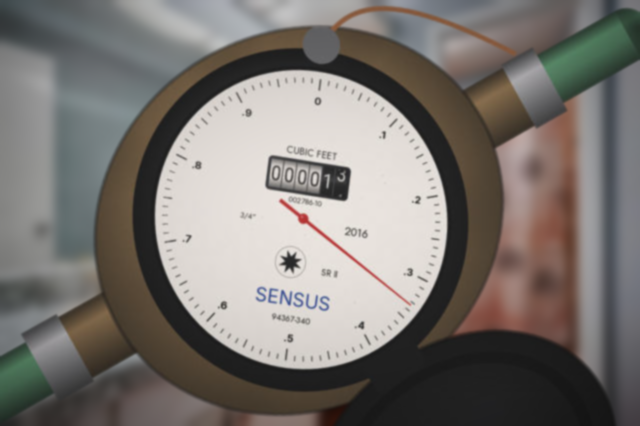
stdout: value=13.33 unit=ft³
